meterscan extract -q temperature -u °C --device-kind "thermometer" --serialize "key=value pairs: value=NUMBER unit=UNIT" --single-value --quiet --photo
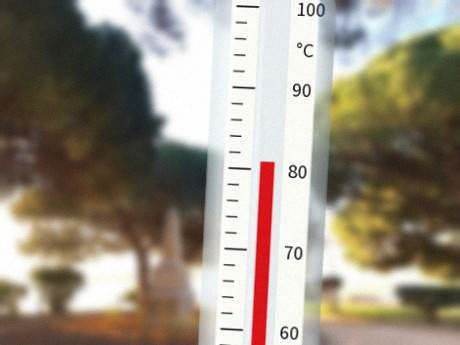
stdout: value=81 unit=°C
